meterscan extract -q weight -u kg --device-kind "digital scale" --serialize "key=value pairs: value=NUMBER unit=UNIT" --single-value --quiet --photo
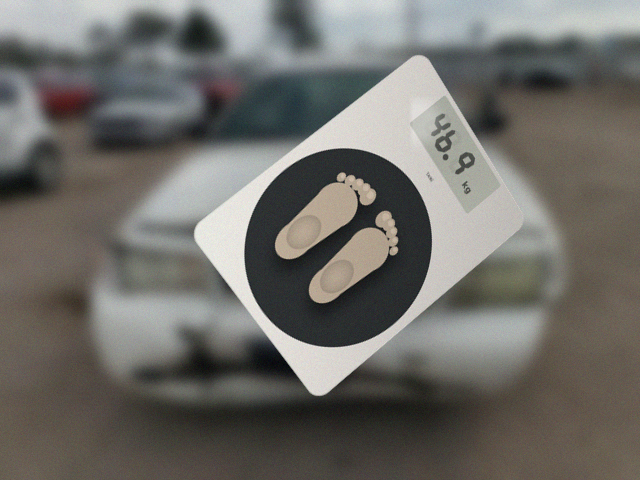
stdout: value=46.9 unit=kg
